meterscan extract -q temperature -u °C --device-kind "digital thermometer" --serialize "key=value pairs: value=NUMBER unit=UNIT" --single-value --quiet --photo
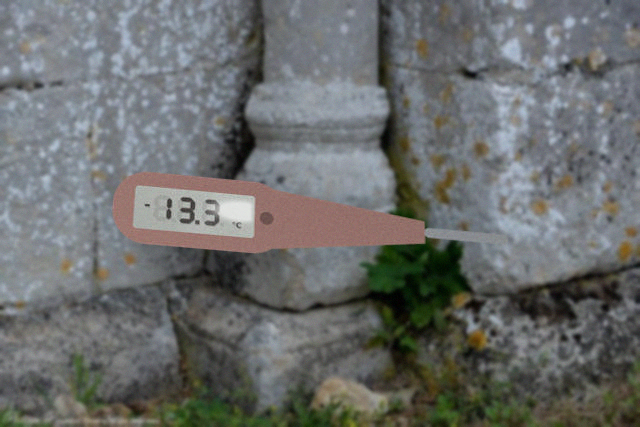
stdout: value=-13.3 unit=°C
